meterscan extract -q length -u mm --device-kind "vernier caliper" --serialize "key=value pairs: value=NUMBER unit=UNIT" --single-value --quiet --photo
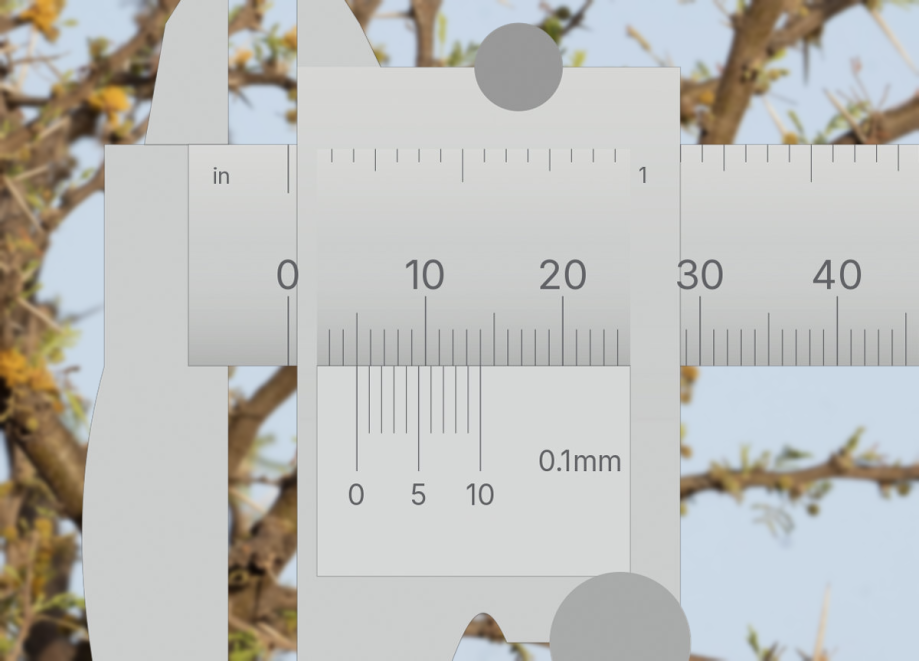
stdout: value=5.0 unit=mm
